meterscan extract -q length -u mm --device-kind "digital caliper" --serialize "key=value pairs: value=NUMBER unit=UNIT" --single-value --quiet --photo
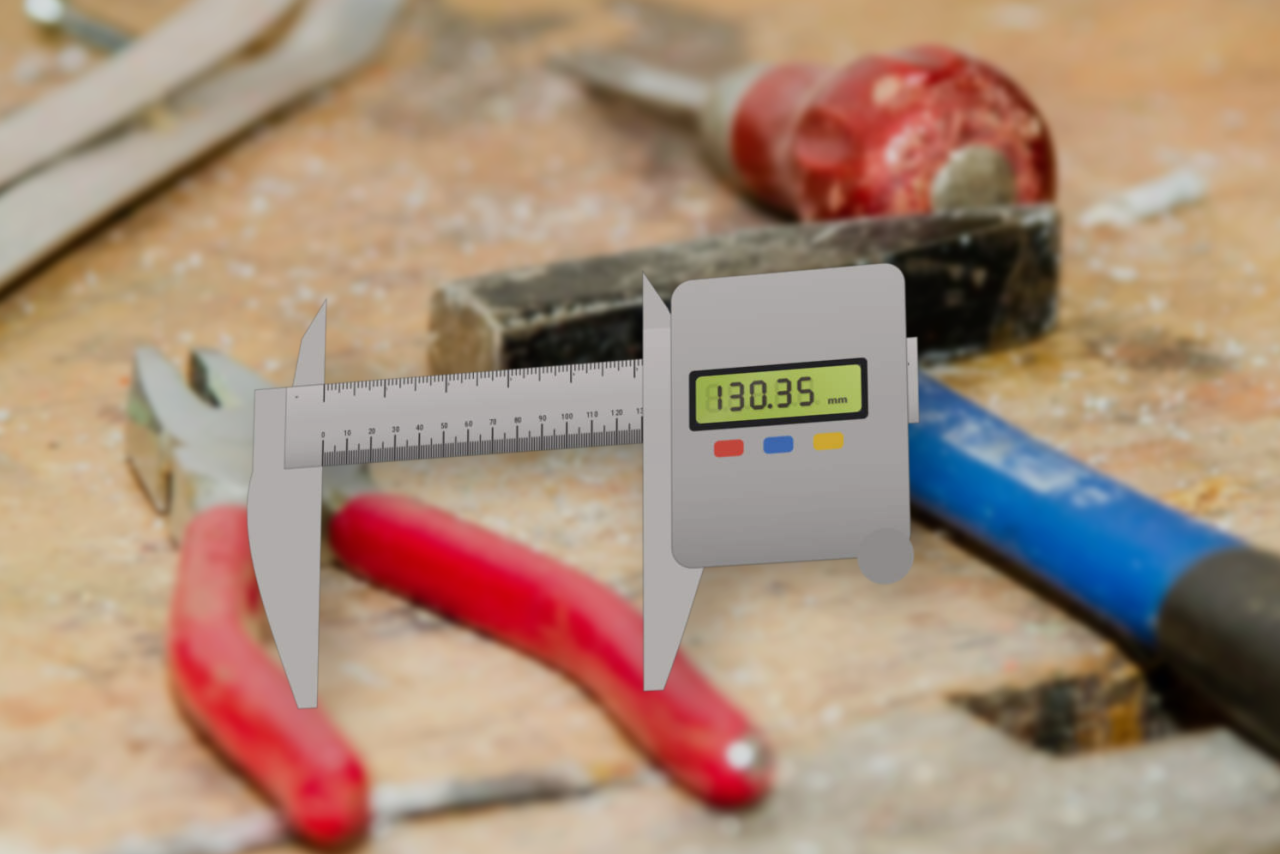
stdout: value=130.35 unit=mm
